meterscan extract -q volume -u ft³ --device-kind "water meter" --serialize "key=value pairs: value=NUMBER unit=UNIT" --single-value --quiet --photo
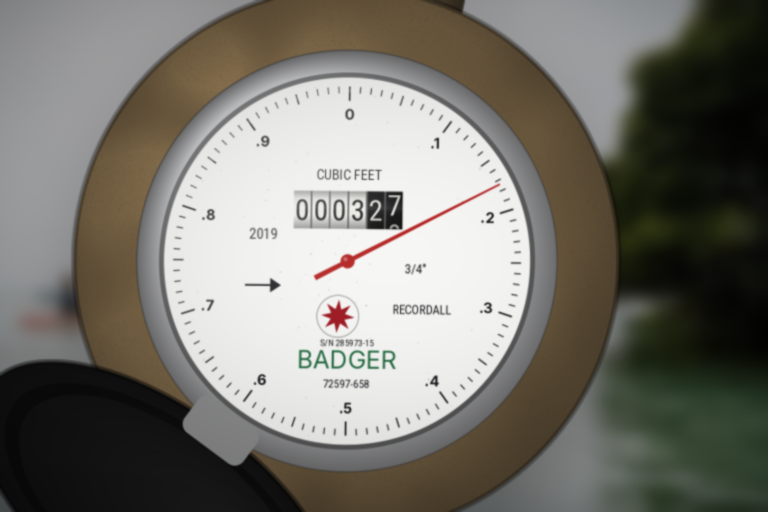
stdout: value=327.17 unit=ft³
